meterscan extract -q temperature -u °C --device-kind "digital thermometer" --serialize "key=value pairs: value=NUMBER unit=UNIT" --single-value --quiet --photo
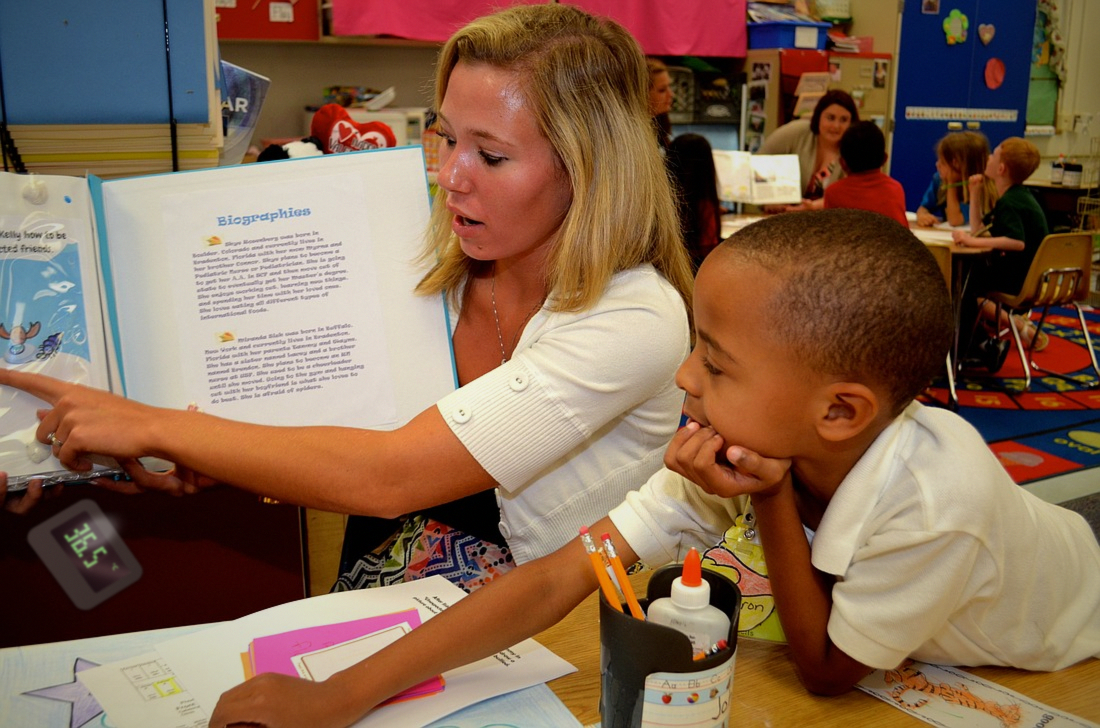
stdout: value=36.5 unit=°C
